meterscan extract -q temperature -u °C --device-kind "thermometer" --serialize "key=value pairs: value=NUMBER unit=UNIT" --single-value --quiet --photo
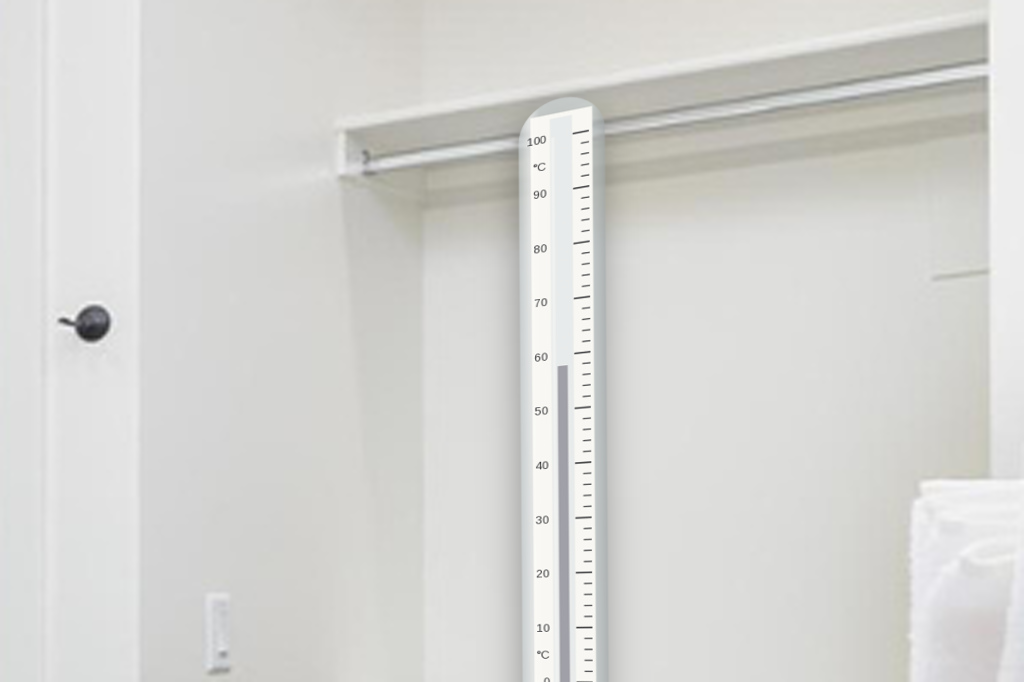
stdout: value=58 unit=°C
